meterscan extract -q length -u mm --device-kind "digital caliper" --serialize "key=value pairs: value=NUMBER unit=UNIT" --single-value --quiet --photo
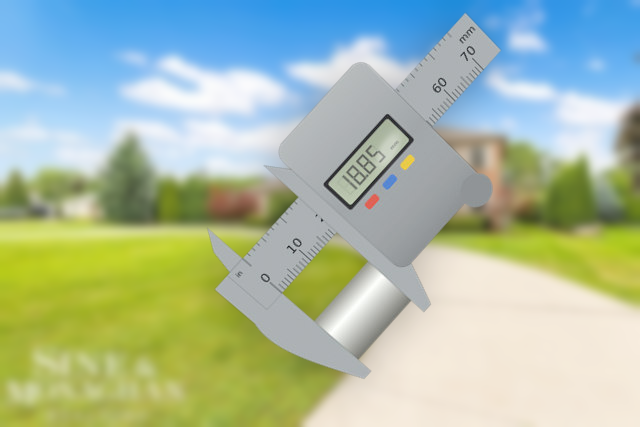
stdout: value=18.85 unit=mm
